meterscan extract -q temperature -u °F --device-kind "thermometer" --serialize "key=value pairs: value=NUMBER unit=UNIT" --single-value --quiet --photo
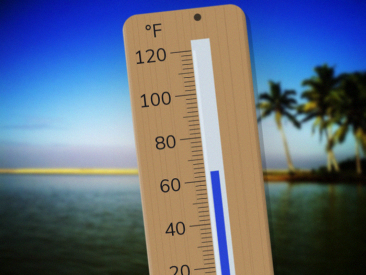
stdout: value=64 unit=°F
